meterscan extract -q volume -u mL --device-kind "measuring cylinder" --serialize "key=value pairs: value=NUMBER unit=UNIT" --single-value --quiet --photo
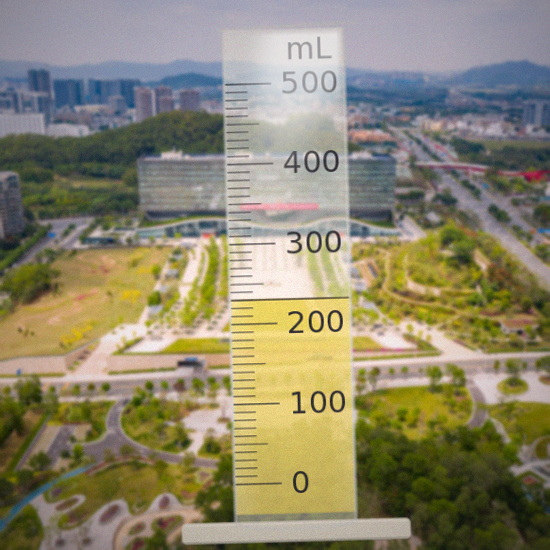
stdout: value=230 unit=mL
